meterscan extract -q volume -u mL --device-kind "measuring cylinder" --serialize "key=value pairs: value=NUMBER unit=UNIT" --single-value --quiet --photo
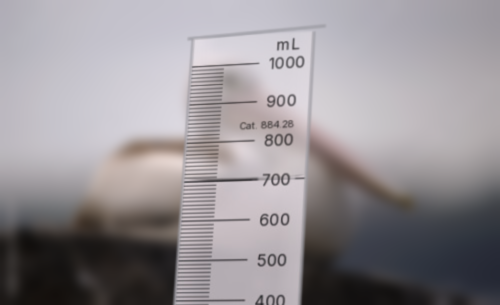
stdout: value=700 unit=mL
